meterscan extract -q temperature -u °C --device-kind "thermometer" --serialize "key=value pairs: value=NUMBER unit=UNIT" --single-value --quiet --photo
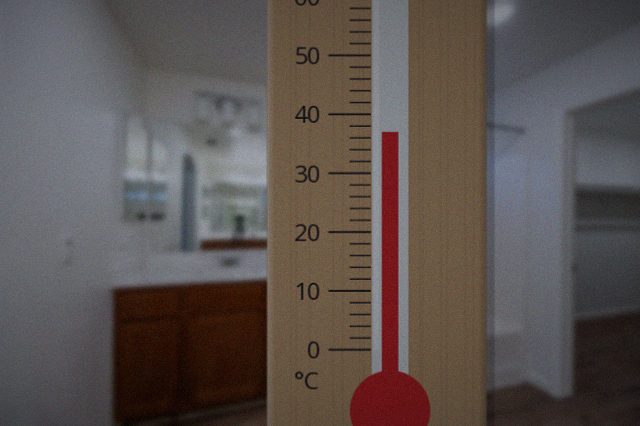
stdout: value=37 unit=°C
